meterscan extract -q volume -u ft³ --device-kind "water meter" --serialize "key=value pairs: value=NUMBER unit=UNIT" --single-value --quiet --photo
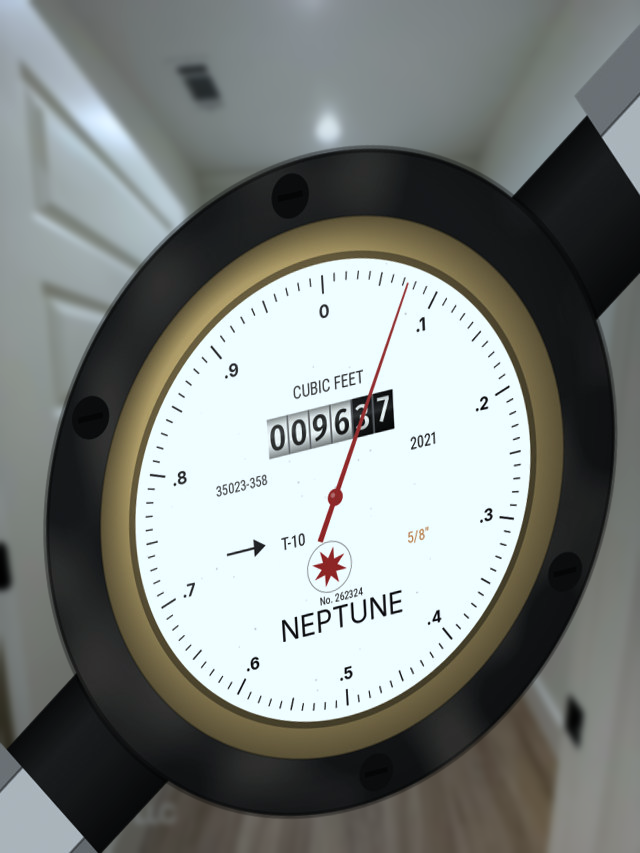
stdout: value=9637.07 unit=ft³
